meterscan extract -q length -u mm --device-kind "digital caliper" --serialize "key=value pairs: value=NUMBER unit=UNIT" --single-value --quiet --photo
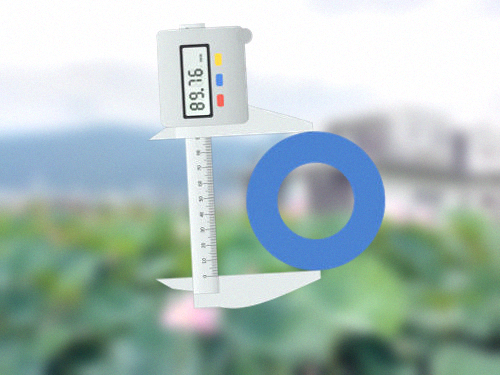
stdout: value=89.76 unit=mm
